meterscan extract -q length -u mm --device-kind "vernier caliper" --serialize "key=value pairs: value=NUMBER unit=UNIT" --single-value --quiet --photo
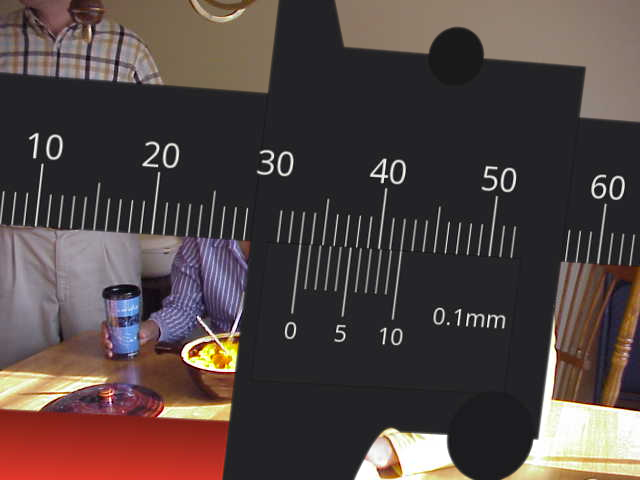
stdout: value=33.0 unit=mm
